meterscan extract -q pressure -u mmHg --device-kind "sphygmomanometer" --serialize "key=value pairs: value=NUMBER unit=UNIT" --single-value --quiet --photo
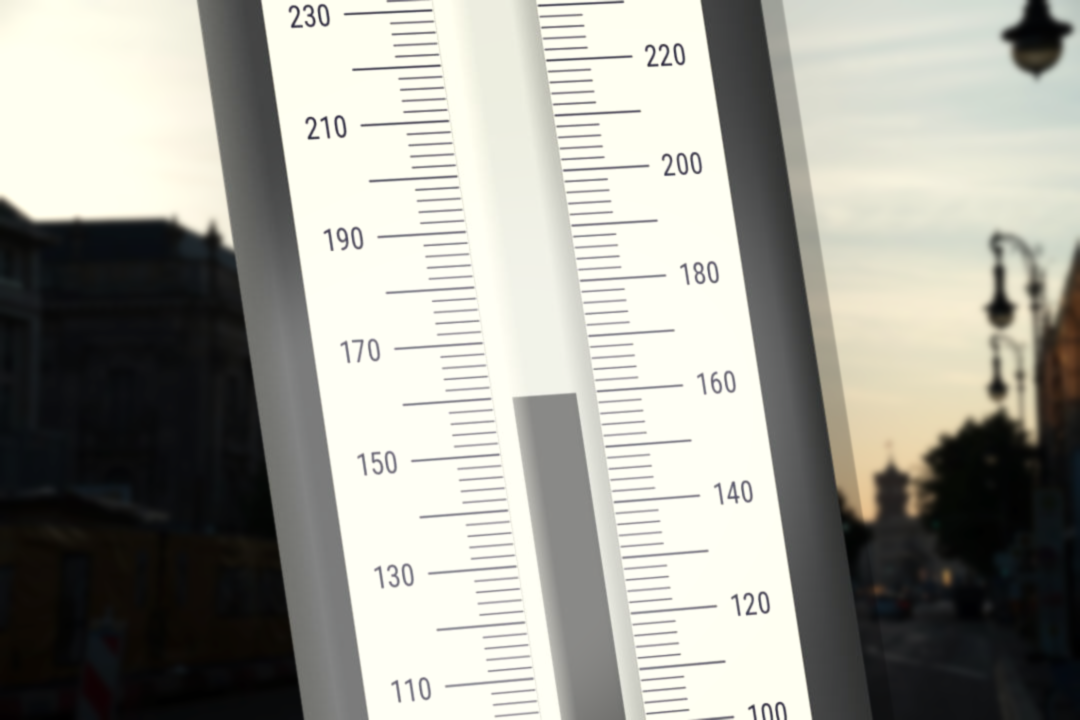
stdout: value=160 unit=mmHg
